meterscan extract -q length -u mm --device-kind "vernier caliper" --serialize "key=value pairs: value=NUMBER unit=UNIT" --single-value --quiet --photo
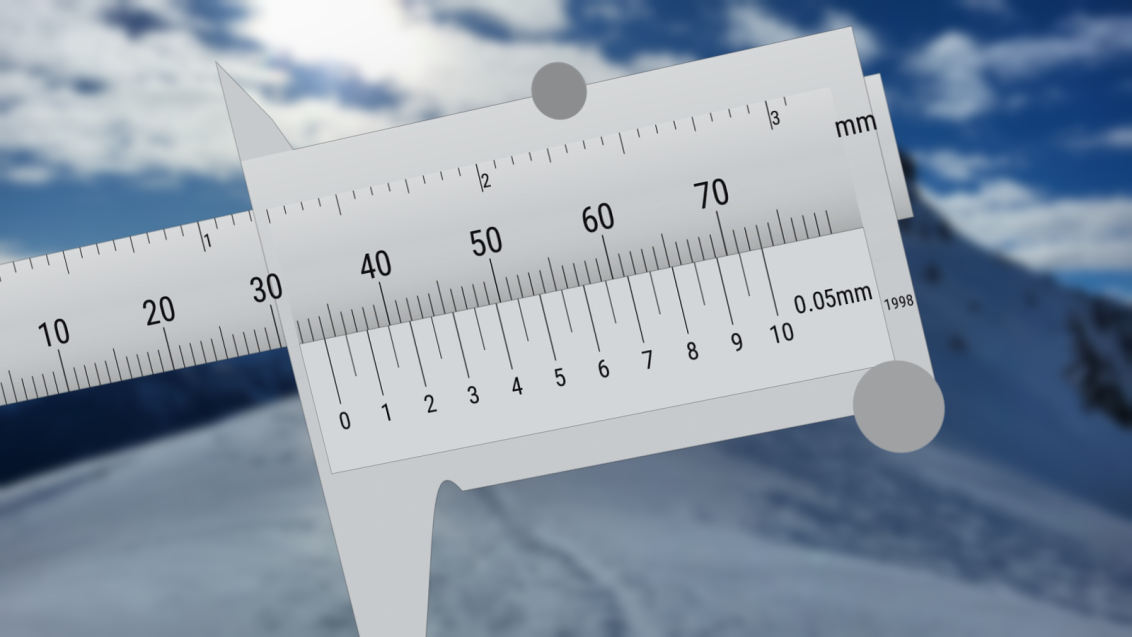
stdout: value=34.0 unit=mm
